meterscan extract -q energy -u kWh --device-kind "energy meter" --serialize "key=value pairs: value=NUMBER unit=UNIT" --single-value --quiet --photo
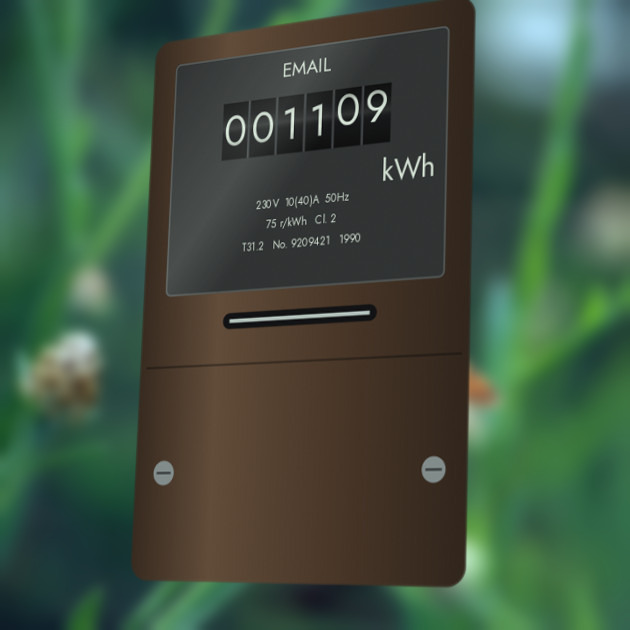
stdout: value=1109 unit=kWh
